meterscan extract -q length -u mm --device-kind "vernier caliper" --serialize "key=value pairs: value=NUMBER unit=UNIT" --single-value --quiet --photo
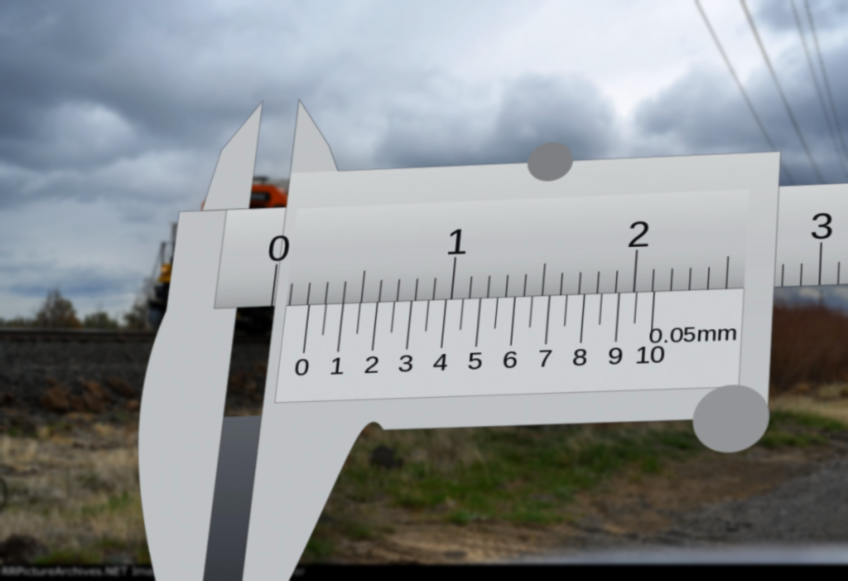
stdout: value=2.1 unit=mm
